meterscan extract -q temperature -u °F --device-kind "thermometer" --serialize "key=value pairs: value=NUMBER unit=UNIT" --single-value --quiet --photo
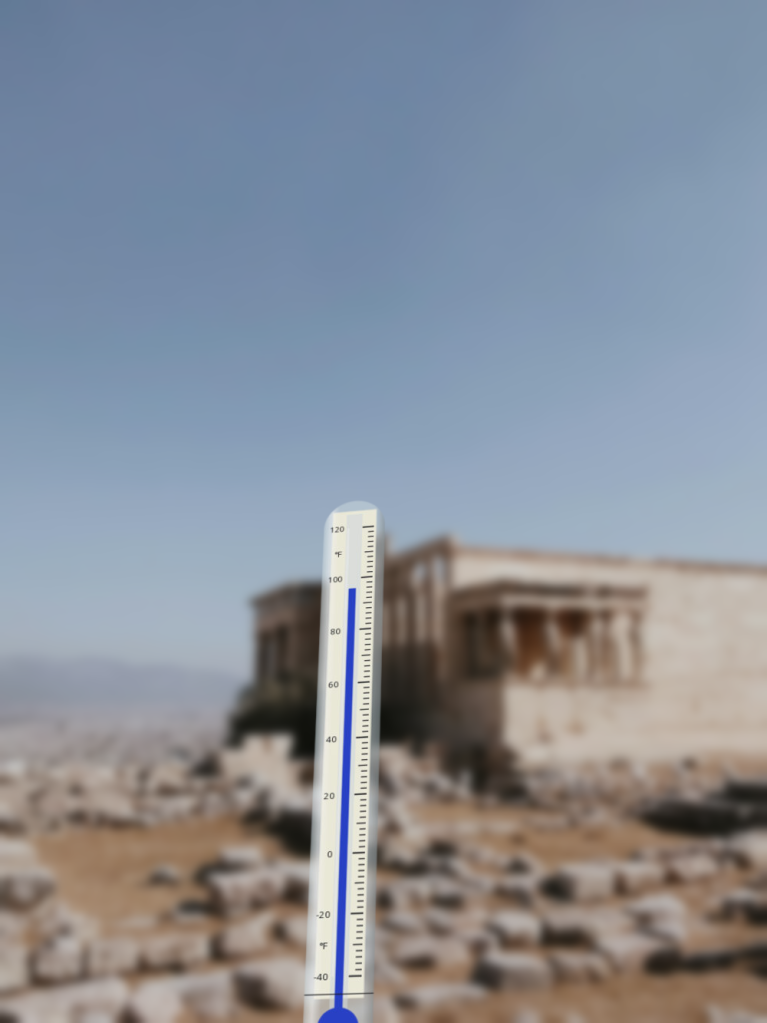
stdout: value=96 unit=°F
